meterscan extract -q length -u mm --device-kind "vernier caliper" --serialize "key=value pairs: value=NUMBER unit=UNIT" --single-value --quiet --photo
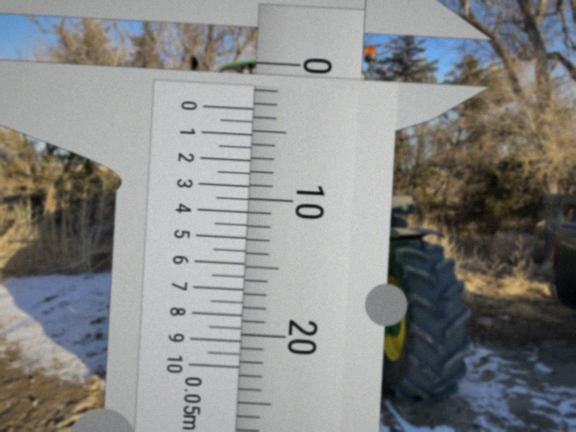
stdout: value=3.4 unit=mm
